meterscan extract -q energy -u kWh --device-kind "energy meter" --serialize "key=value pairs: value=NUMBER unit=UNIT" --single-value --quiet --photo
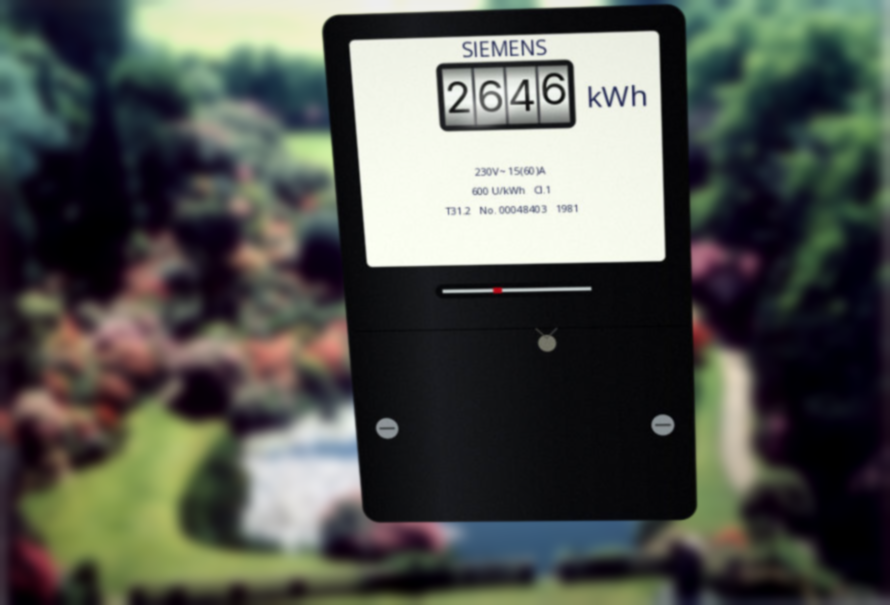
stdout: value=2646 unit=kWh
